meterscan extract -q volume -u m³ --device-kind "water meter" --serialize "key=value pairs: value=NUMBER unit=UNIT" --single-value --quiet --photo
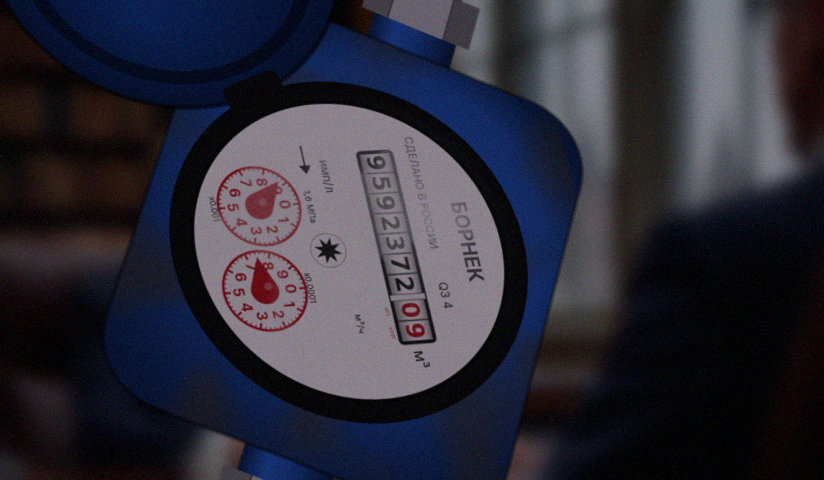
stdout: value=9592372.0987 unit=m³
